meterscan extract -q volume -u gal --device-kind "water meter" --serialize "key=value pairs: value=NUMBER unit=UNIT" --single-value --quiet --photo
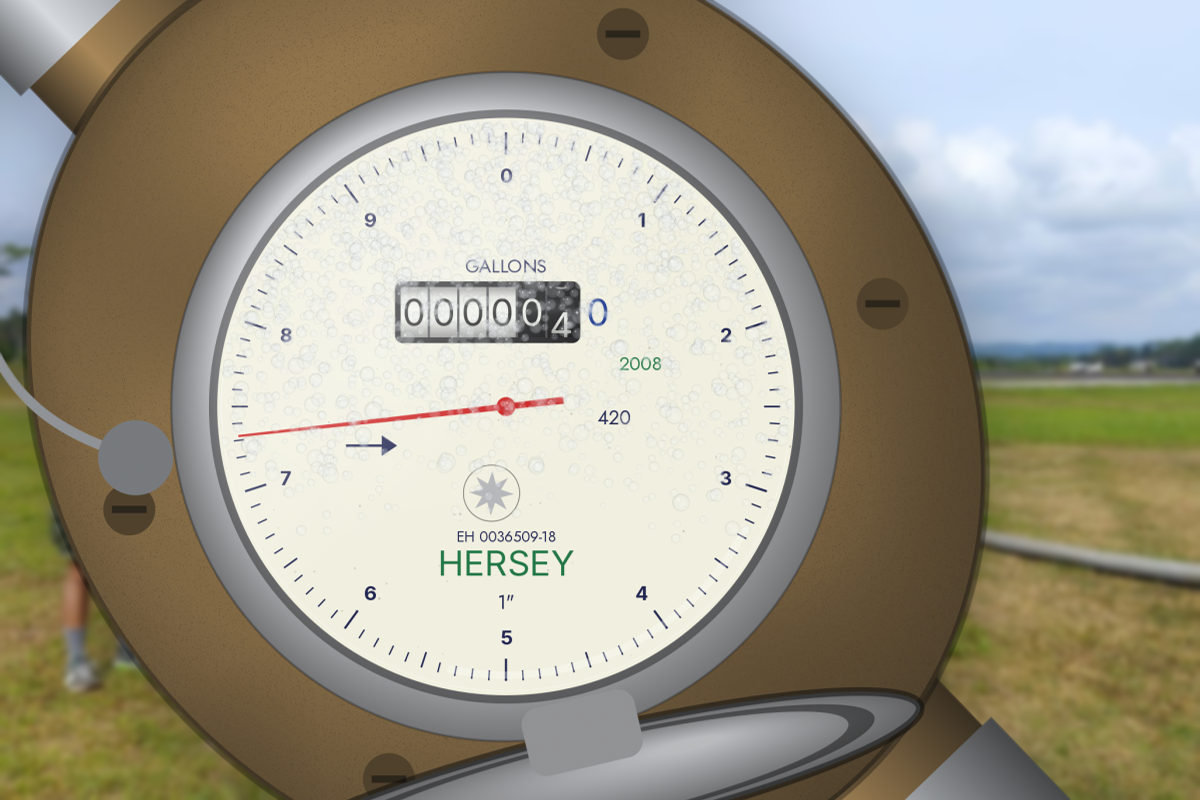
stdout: value=37.3 unit=gal
